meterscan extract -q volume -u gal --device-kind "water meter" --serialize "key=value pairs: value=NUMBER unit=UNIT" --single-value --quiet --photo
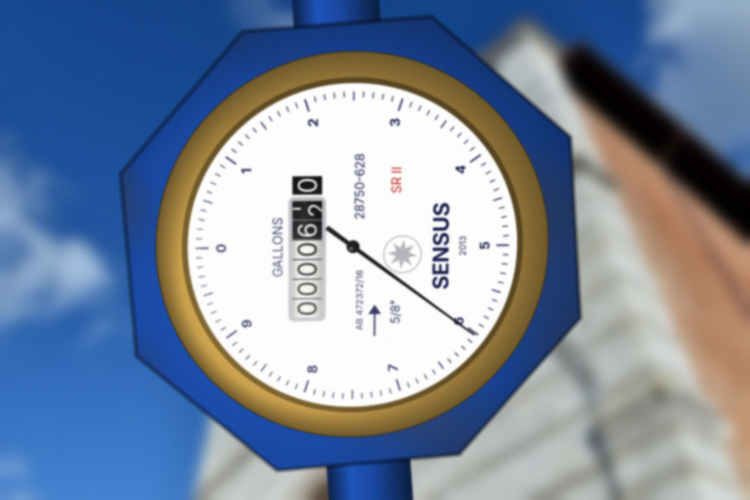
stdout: value=616.0 unit=gal
